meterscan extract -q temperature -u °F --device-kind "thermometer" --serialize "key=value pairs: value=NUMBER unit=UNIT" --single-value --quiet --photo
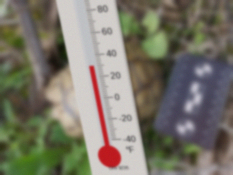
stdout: value=30 unit=°F
